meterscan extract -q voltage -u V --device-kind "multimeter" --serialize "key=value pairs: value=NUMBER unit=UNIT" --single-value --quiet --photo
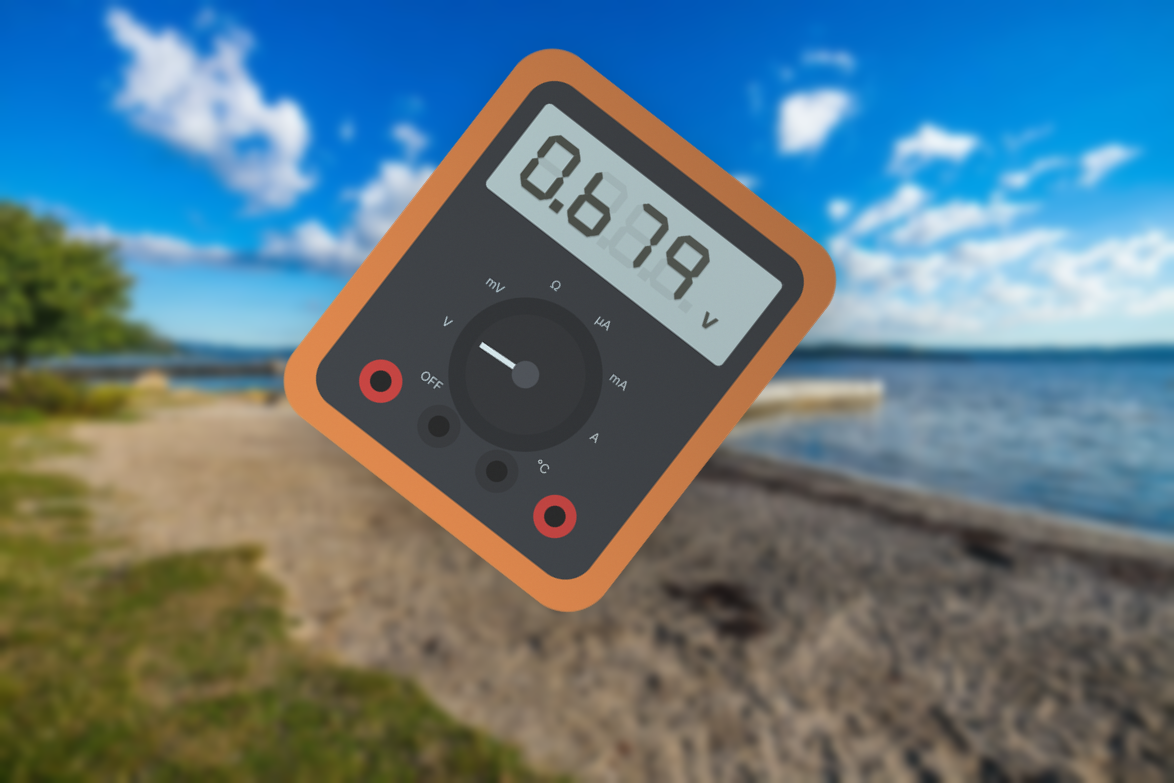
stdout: value=0.679 unit=V
